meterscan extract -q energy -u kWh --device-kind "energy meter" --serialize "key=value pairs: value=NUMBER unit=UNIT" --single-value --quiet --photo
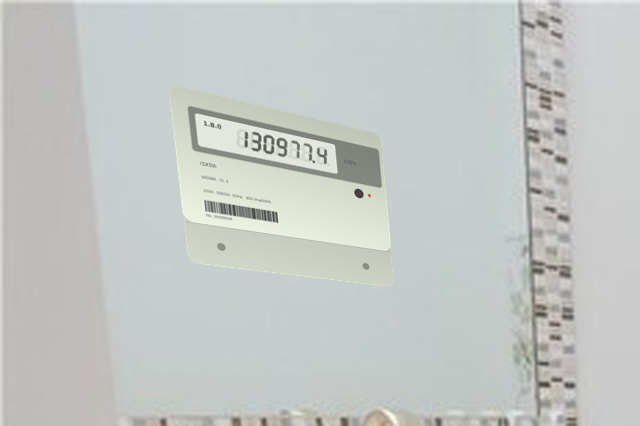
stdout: value=130977.4 unit=kWh
